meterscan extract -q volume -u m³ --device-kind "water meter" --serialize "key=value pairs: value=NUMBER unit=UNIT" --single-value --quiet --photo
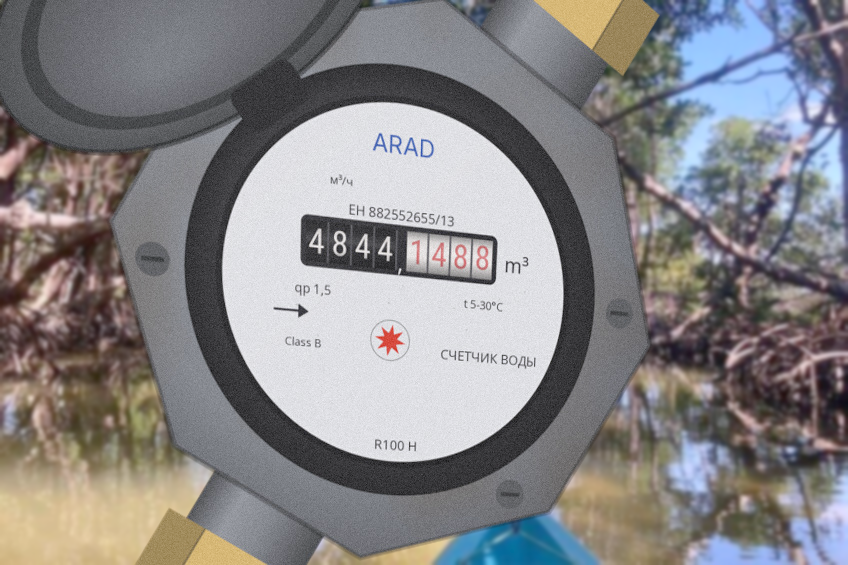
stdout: value=4844.1488 unit=m³
